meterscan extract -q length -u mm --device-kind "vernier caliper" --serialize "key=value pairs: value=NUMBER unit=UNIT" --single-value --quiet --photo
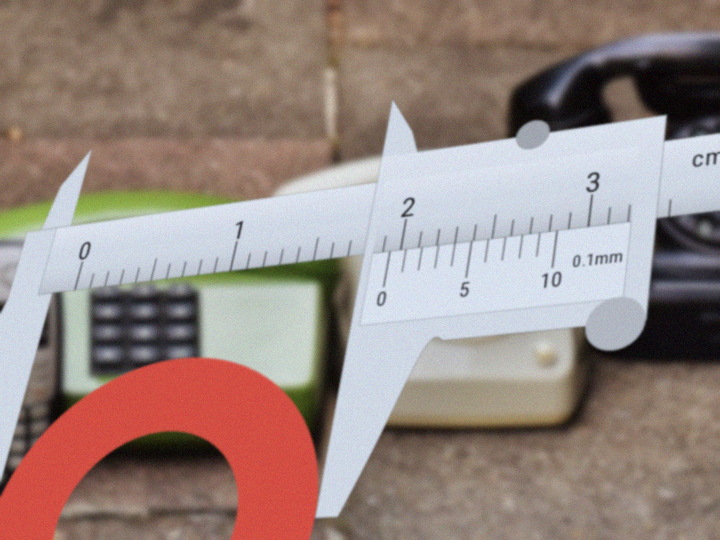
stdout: value=19.4 unit=mm
